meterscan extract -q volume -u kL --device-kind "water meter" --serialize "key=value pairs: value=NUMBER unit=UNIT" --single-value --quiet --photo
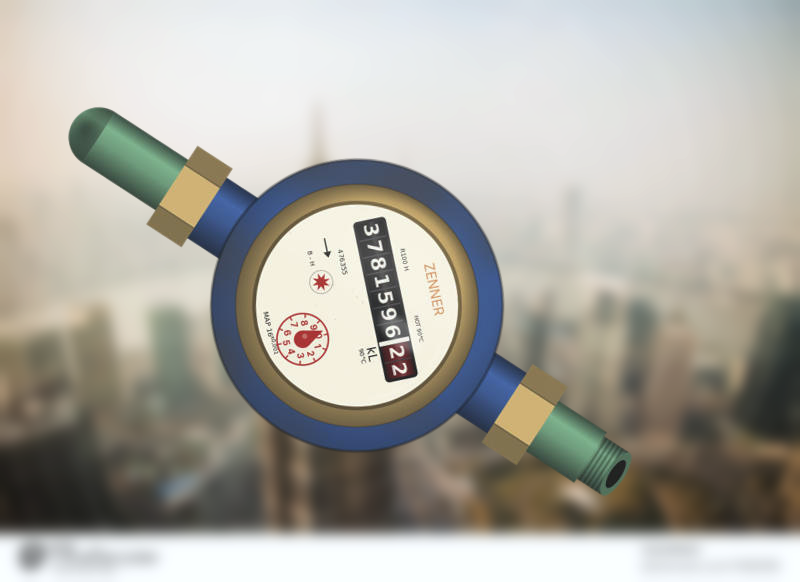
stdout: value=3781596.219 unit=kL
